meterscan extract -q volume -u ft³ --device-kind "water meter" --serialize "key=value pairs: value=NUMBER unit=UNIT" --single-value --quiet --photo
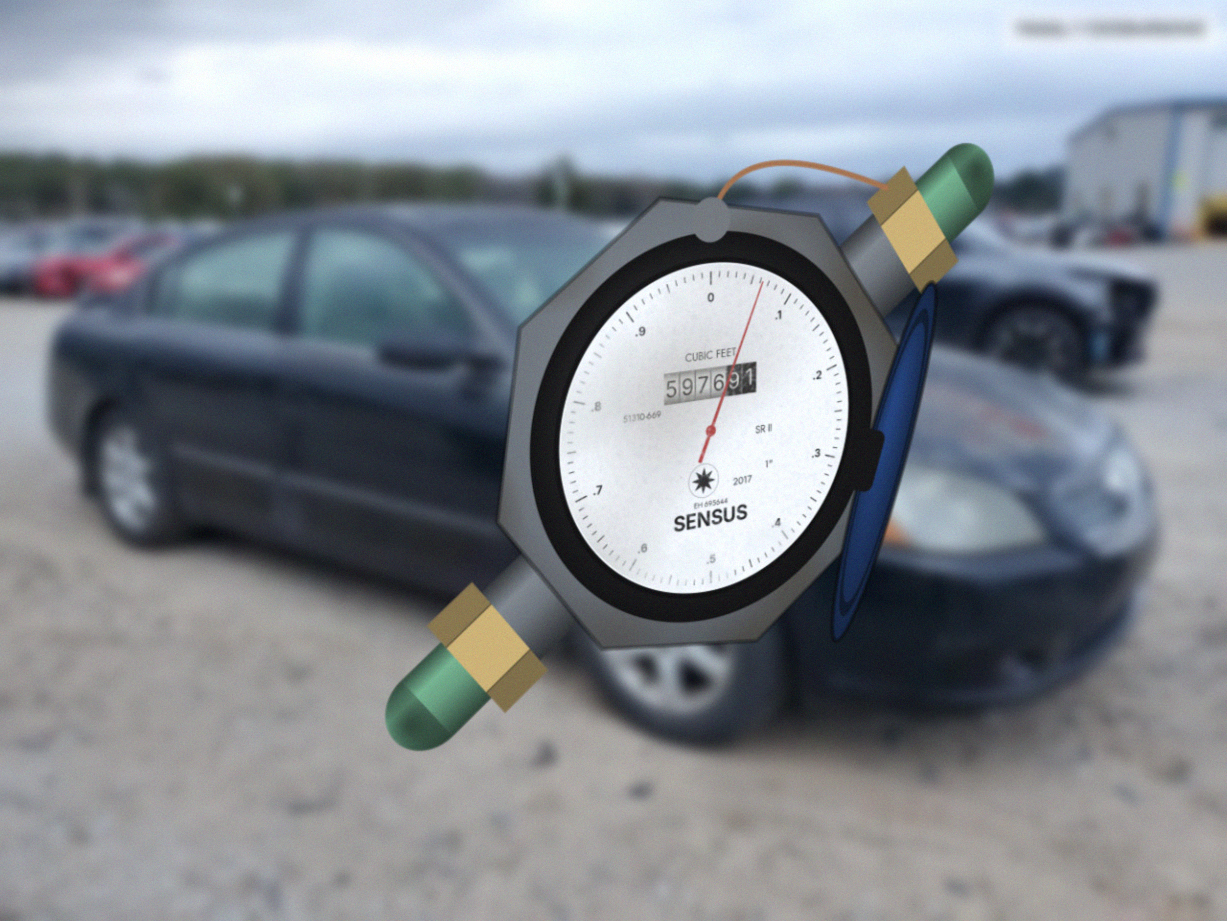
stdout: value=597691.06 unit=ft³
